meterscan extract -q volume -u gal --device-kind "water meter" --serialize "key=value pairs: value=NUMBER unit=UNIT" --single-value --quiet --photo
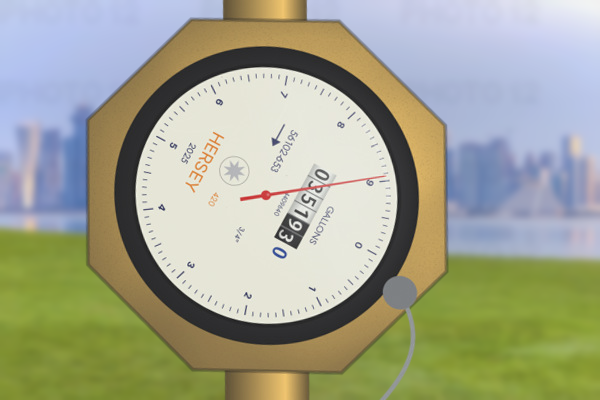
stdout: value=351928.9 unit=gal
